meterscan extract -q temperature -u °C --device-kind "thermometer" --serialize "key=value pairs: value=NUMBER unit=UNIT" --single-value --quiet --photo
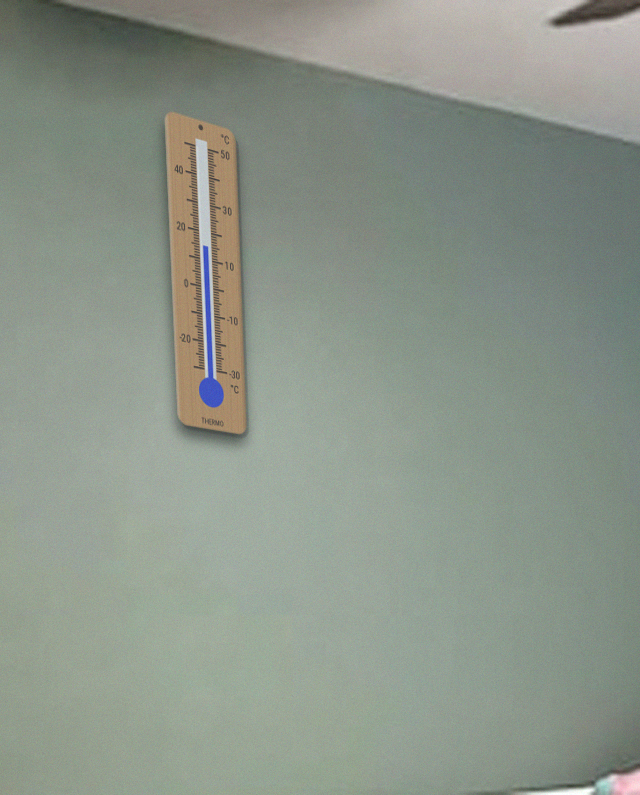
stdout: value=15 unit=°C
